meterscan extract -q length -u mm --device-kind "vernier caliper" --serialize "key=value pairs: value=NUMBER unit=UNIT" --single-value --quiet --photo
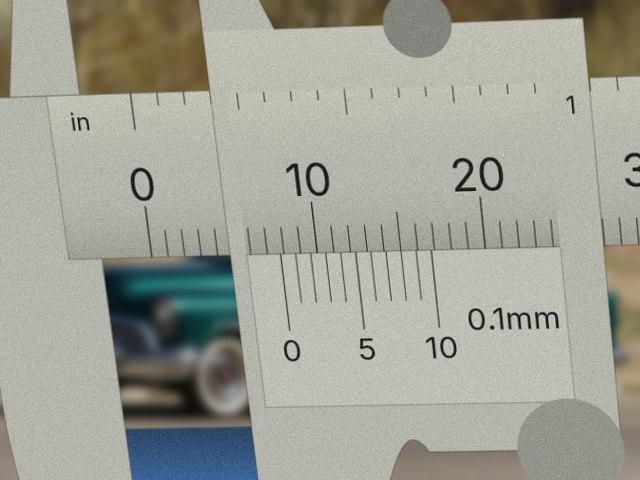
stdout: value=7.8 unit=mm
